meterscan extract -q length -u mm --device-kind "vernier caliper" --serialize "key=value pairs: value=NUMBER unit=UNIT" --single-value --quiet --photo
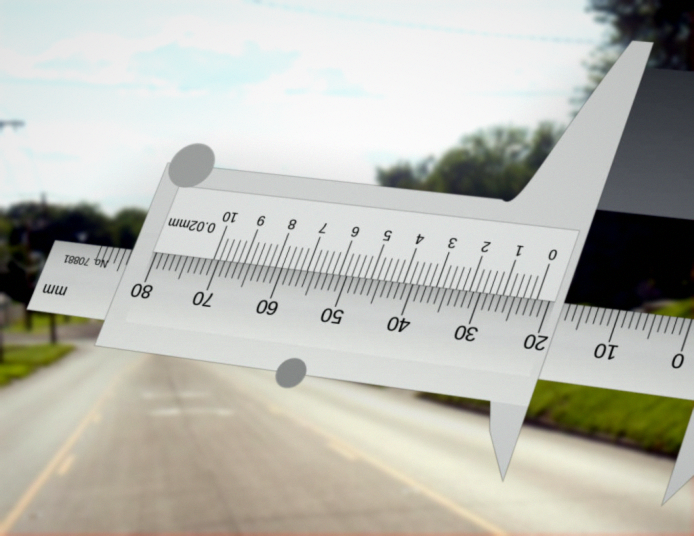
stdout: value=21.8 unit=mm
